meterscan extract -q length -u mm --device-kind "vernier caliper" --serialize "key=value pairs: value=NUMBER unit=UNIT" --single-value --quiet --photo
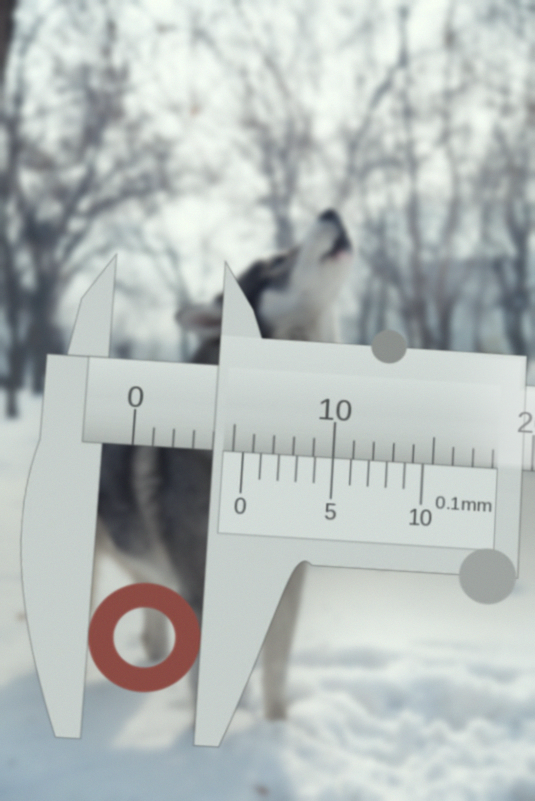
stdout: value=5.5 unit=mm
